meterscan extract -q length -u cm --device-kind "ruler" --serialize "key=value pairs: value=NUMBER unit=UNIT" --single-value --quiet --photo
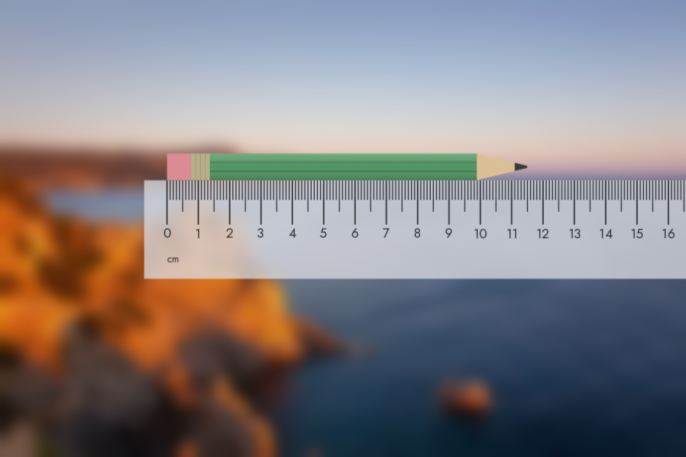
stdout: value=11.5 unit=cm
